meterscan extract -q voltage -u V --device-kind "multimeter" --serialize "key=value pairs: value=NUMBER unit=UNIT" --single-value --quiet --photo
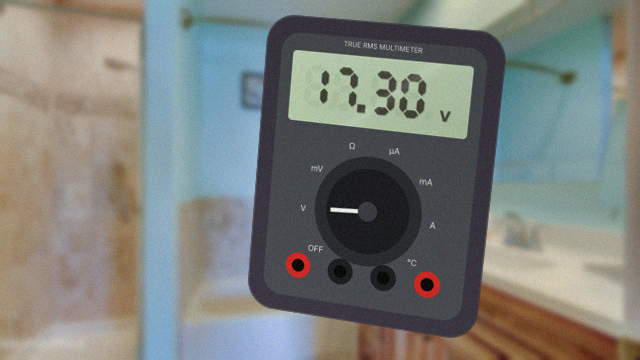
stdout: value=17.30 unit=V
